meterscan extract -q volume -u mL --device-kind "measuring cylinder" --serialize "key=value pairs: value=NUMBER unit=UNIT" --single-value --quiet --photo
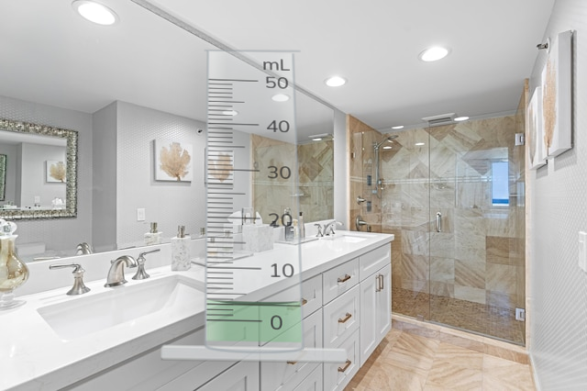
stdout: value=3 unit=mL
